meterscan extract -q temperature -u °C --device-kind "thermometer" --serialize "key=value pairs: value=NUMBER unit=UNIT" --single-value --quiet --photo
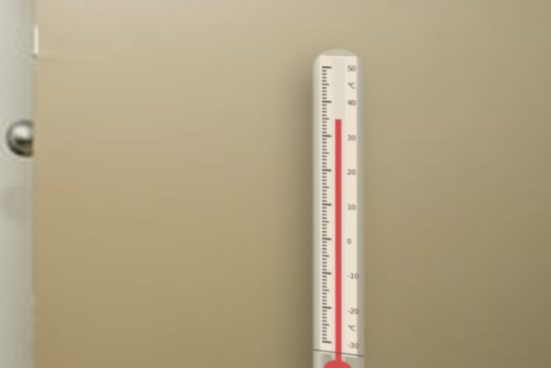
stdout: value=35 unit=°C
